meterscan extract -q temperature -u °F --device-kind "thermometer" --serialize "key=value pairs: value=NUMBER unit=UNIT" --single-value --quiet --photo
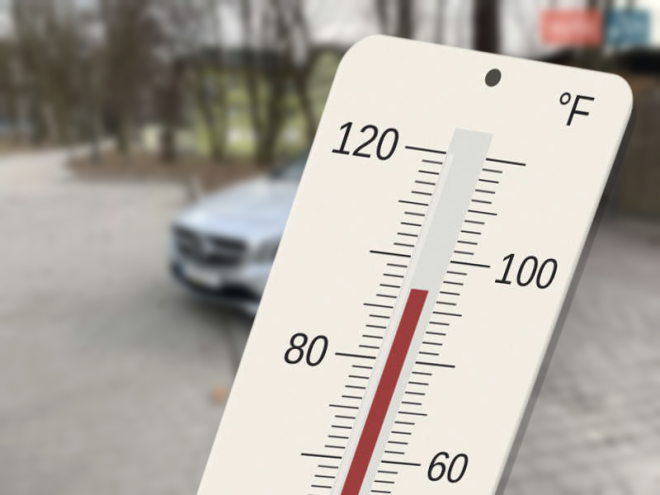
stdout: value=94 unit=°F
